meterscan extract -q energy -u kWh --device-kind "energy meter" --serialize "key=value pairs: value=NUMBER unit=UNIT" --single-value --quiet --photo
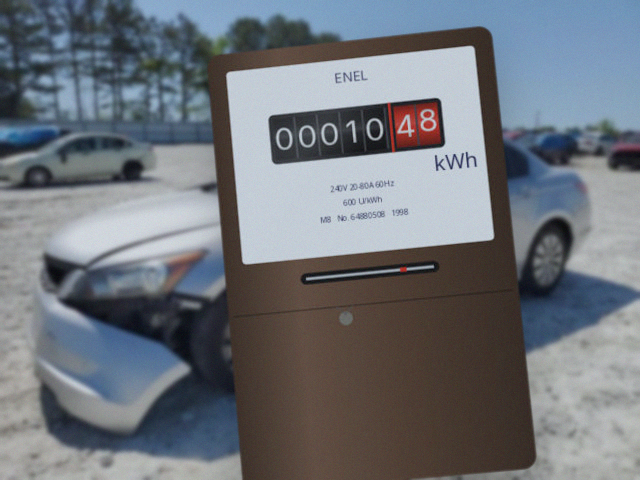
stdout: value=10.48 unit=kWh
